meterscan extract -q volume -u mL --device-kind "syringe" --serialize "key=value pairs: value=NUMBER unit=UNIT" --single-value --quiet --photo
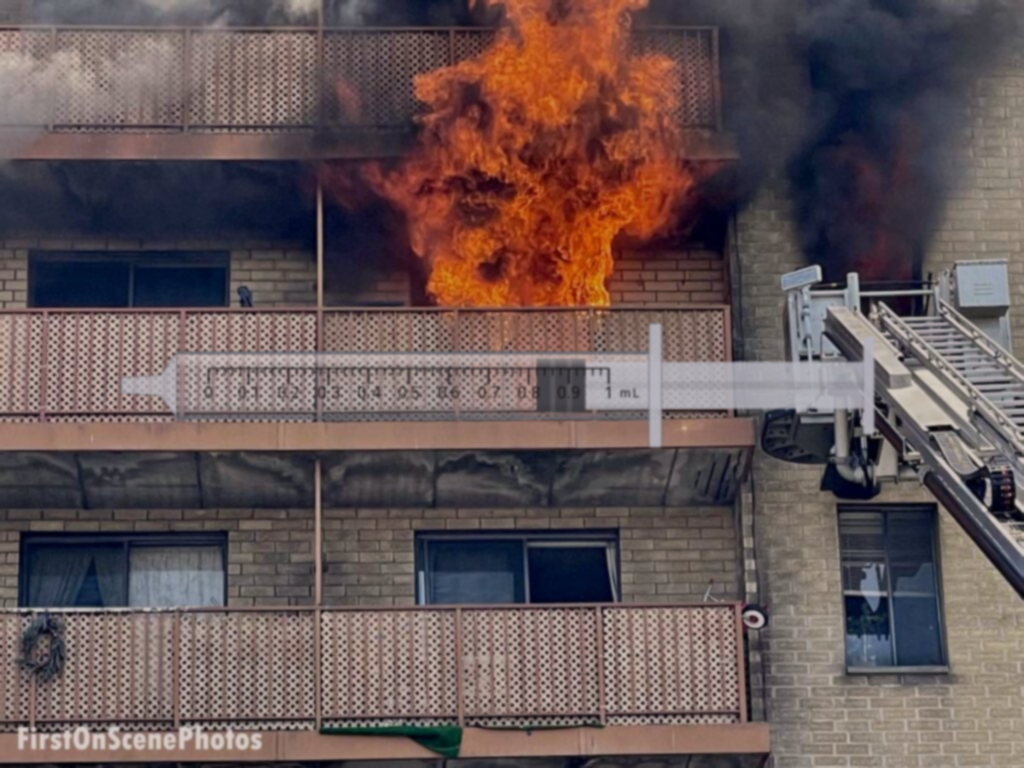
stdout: value=0.82 unit=mL
